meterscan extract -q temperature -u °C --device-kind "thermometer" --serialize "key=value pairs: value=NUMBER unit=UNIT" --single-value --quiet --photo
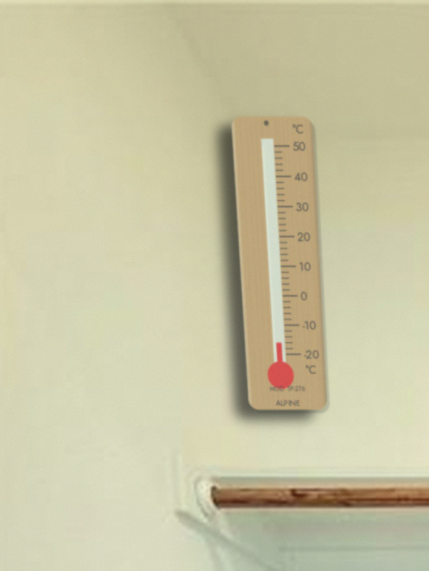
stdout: value=-16 unit=°C
